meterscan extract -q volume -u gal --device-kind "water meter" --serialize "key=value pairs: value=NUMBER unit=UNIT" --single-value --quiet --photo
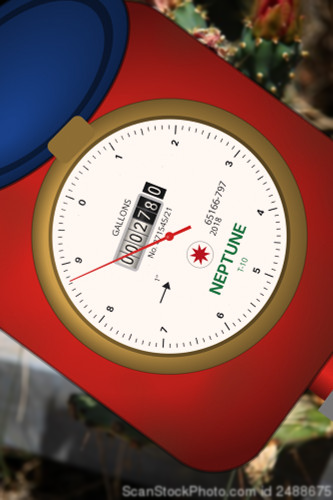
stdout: value=2778.7 unit=gal
